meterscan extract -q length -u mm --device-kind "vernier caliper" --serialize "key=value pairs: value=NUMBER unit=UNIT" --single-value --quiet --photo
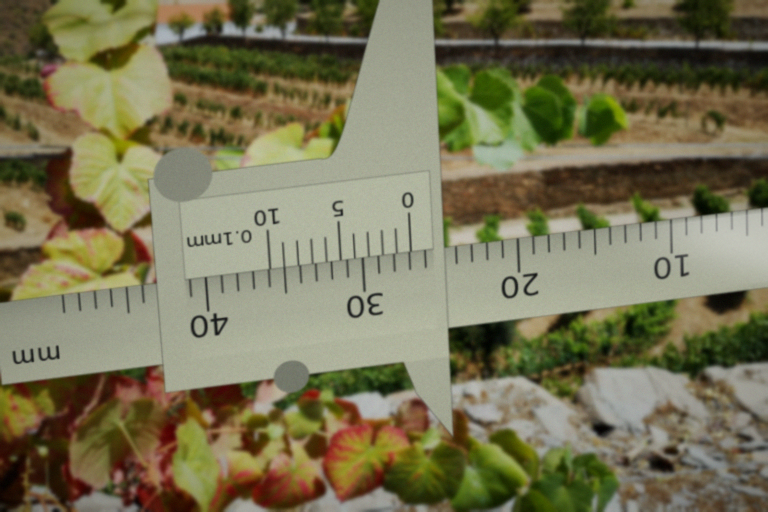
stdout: value=26.9 unit=mm
